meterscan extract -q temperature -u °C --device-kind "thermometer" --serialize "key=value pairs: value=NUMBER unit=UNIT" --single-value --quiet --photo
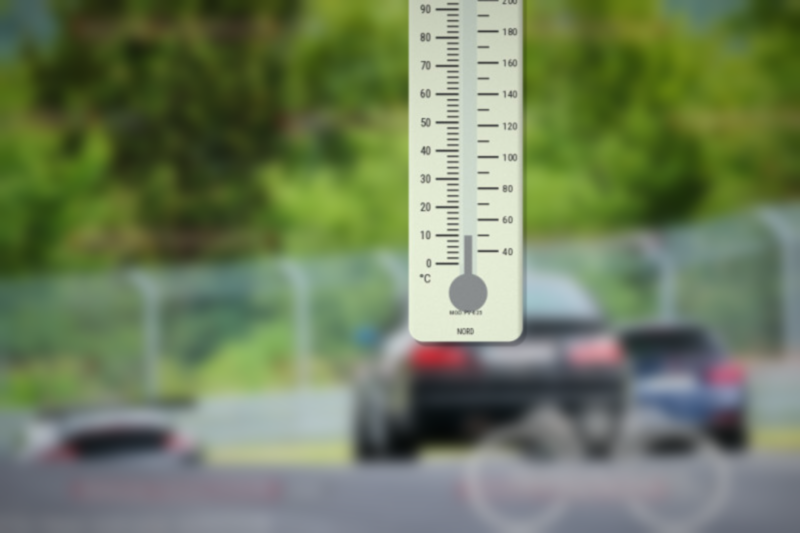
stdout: value=10 unit=°C
